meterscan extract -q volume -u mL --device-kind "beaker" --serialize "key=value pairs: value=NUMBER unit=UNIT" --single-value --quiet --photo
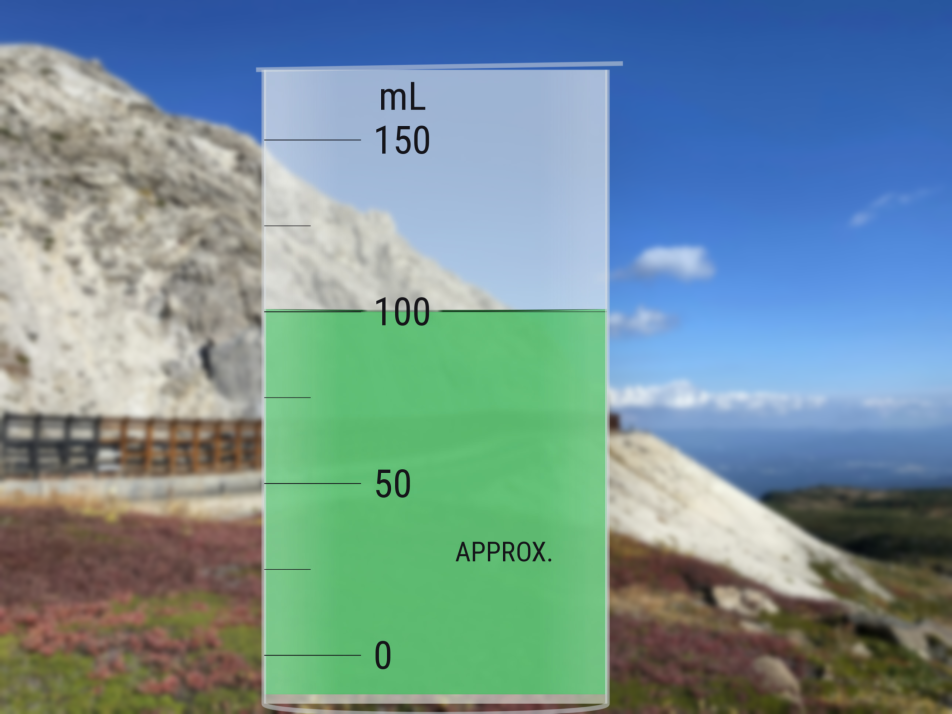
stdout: value=100 unit=mL
